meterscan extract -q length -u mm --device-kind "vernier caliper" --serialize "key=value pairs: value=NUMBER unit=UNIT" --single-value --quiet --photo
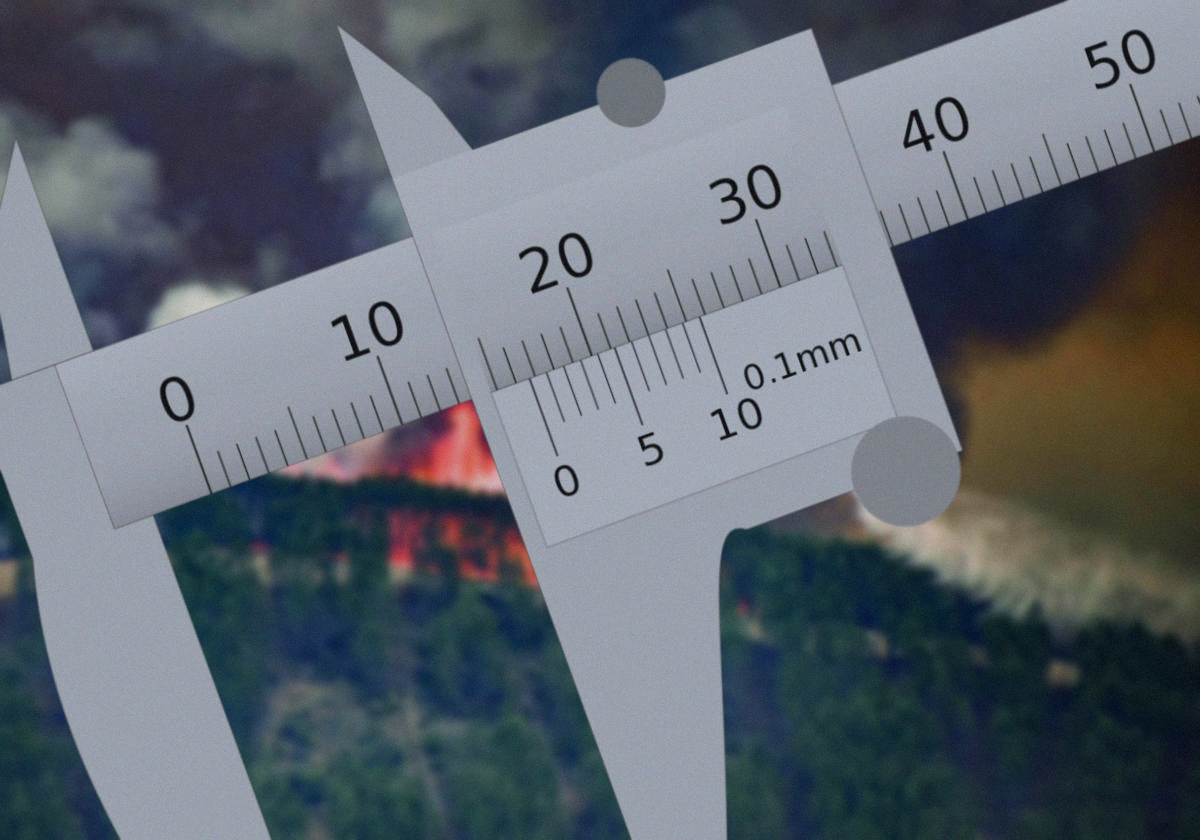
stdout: value=16.7 unit=mm
